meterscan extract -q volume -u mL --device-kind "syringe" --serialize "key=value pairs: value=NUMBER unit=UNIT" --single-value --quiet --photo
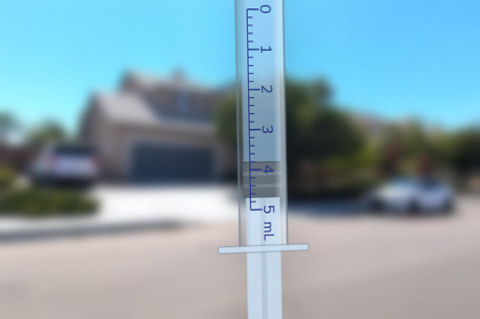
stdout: value=3.8 unit=mL
